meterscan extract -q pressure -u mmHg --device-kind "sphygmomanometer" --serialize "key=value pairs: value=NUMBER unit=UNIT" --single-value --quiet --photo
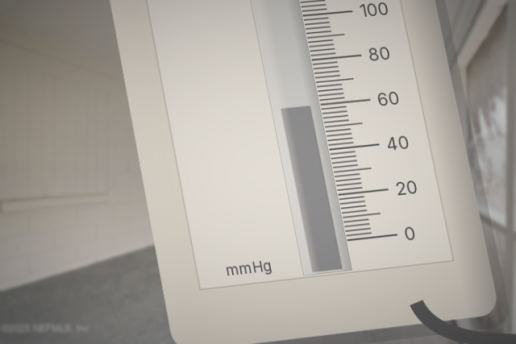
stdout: value=60 unit=mmHg
